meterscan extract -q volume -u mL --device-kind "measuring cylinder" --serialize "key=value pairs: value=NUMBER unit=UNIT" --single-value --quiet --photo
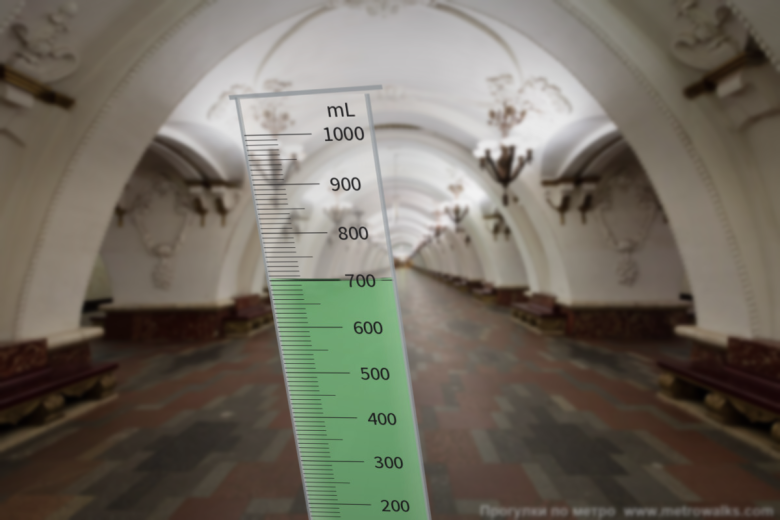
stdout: value=700 unit=mL
